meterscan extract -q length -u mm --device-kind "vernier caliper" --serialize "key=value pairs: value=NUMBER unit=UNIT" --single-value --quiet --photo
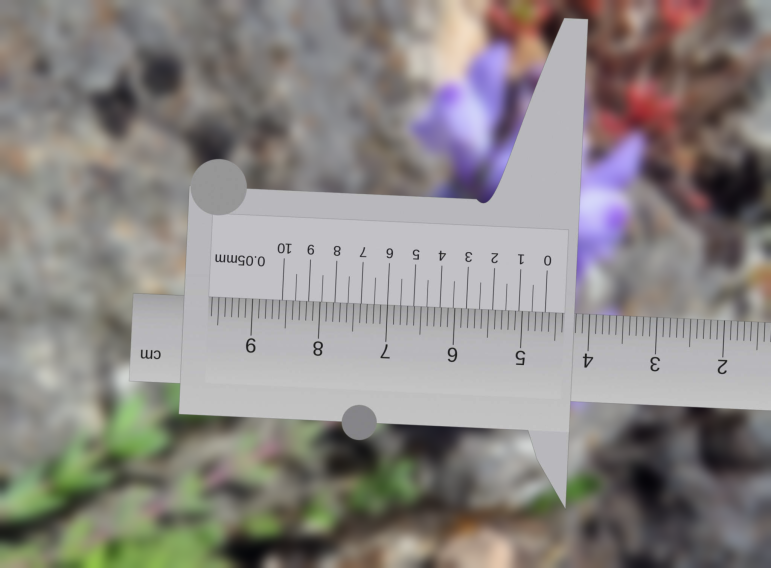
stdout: value=46.6 unit=mm
